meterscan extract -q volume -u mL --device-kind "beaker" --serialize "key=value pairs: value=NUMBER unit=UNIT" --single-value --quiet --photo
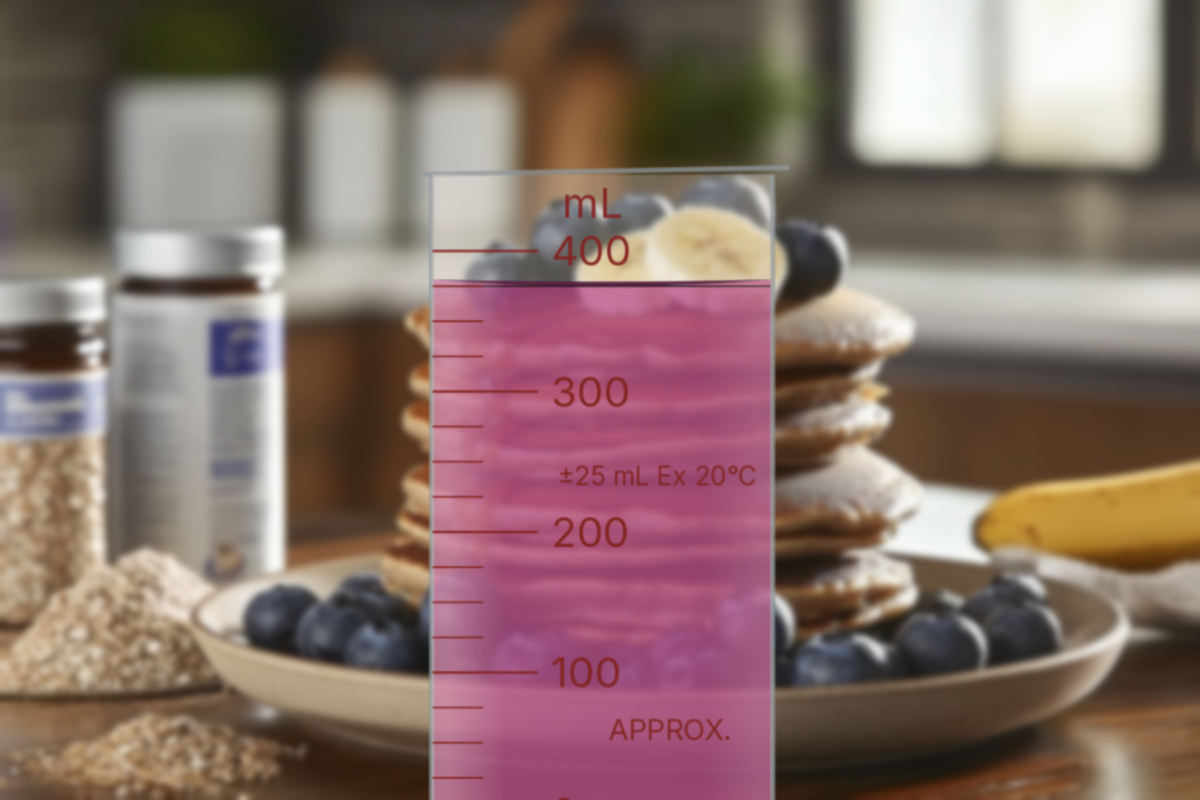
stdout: value=375 unit=mL
